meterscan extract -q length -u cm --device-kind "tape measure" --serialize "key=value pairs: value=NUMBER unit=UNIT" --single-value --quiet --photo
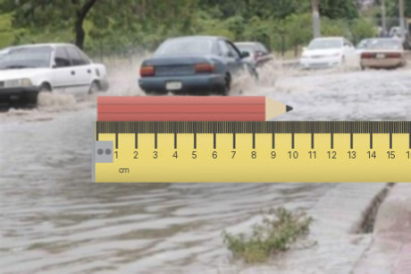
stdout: value=10 unit=cm
